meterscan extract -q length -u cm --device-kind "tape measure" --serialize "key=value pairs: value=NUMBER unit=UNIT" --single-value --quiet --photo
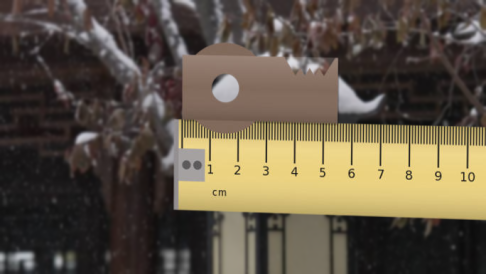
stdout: value=5.5 unit=cm
